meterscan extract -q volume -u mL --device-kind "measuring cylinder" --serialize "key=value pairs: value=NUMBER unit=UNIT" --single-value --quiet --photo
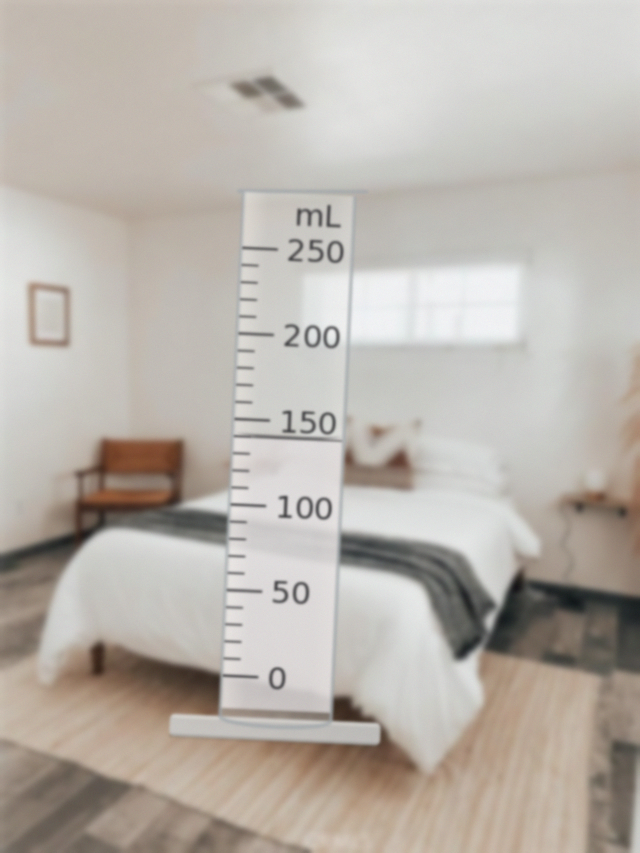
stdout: value=140 unit=mL
